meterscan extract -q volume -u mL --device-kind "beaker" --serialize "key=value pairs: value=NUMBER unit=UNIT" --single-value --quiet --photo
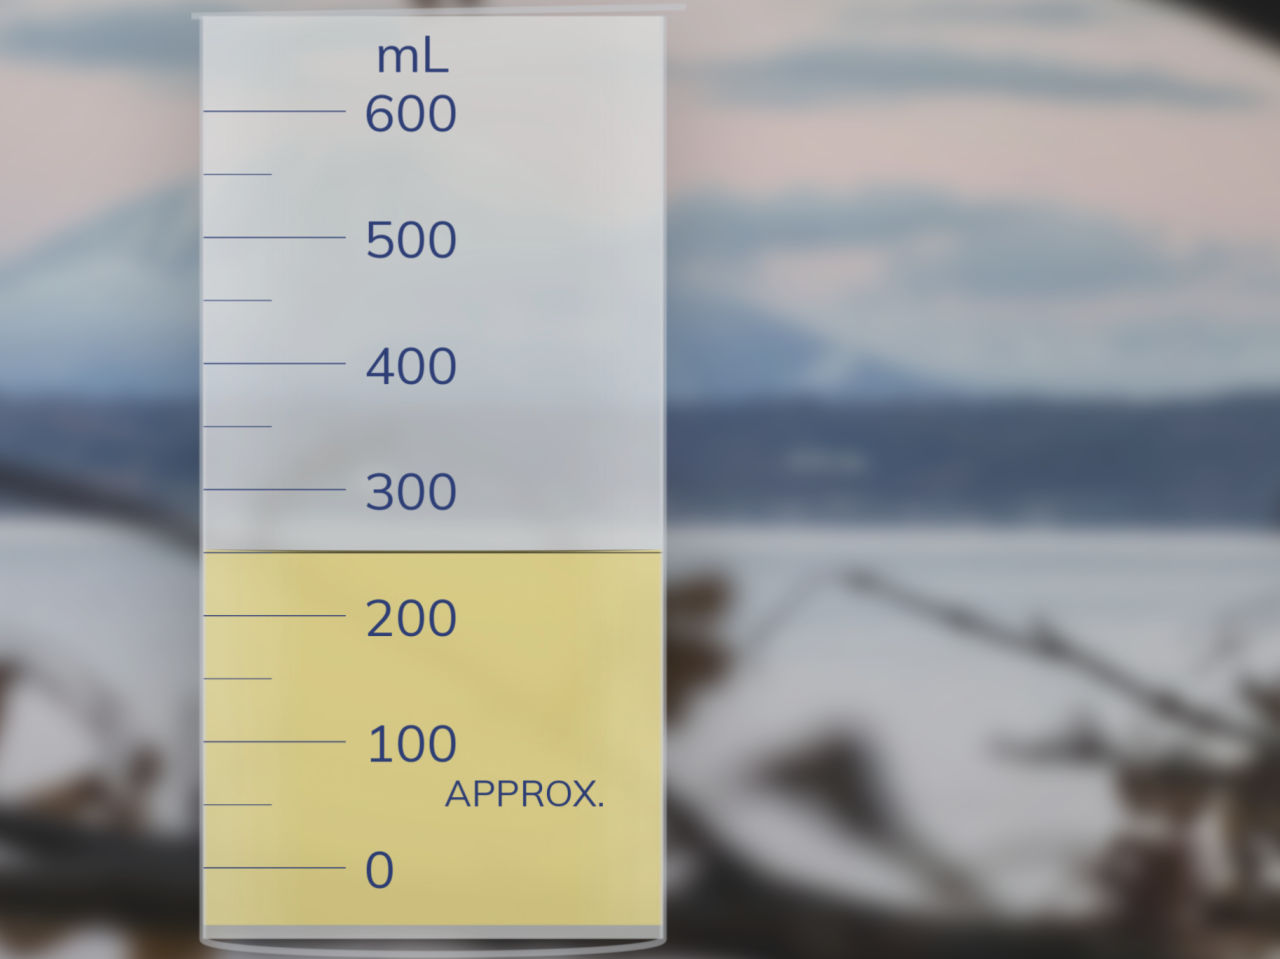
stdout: value=250 unit=mL
